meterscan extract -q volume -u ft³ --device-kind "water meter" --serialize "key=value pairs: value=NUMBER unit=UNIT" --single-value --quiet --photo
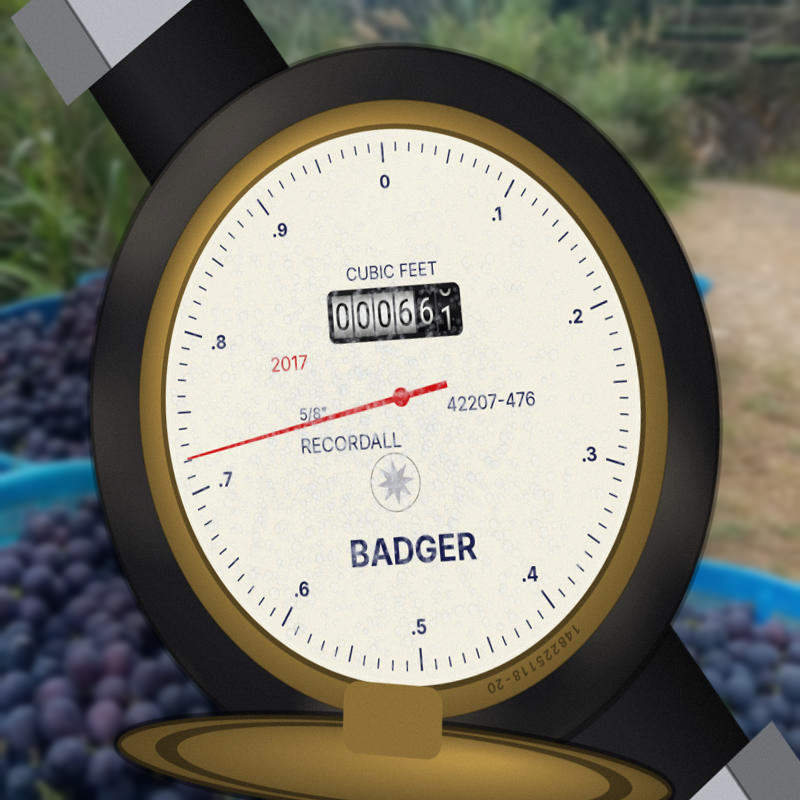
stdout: value=660.72 unit=ft³
